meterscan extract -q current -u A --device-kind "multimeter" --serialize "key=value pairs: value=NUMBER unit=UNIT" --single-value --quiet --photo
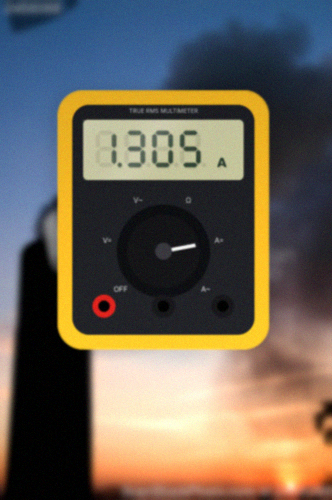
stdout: value=1.305 unit=A
